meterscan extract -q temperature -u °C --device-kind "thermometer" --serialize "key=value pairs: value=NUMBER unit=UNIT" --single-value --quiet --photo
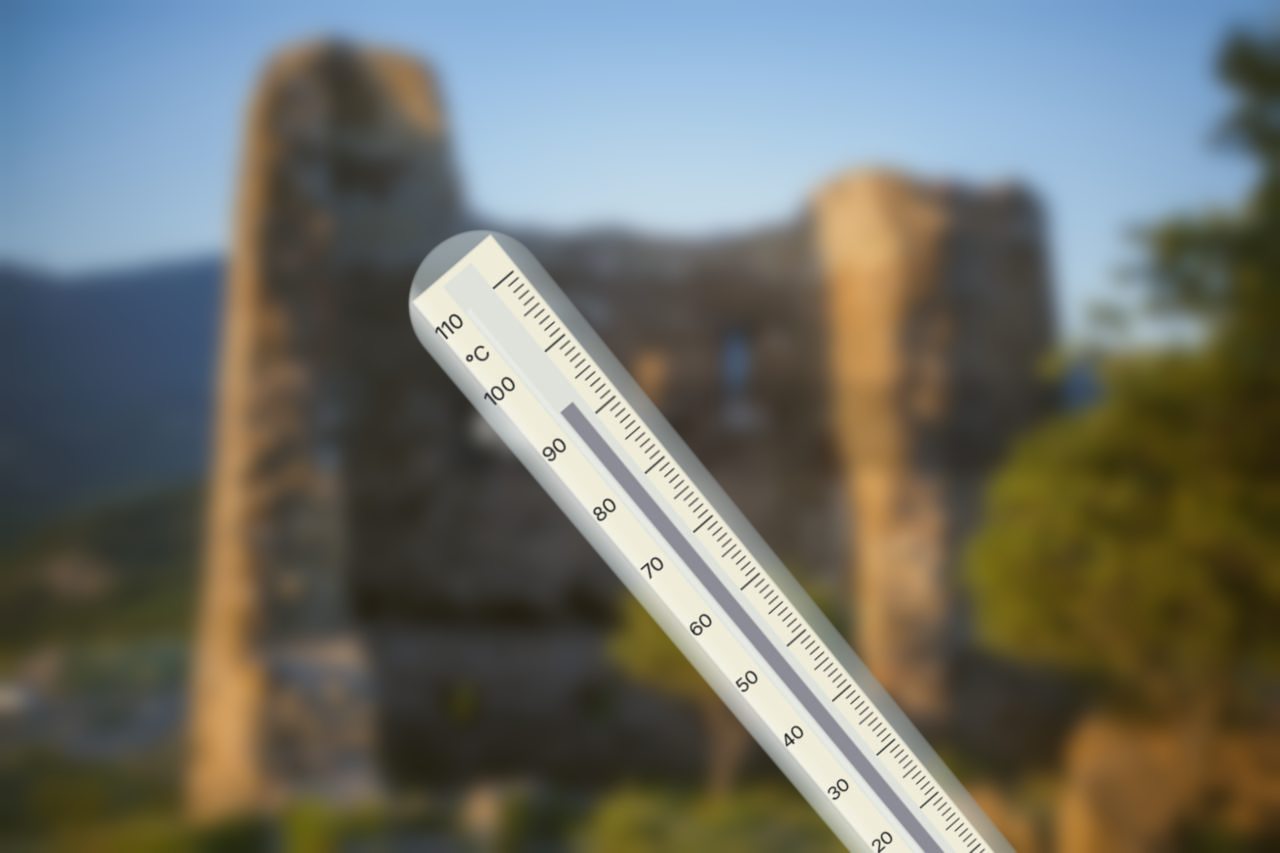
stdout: value=93 unit=°C
